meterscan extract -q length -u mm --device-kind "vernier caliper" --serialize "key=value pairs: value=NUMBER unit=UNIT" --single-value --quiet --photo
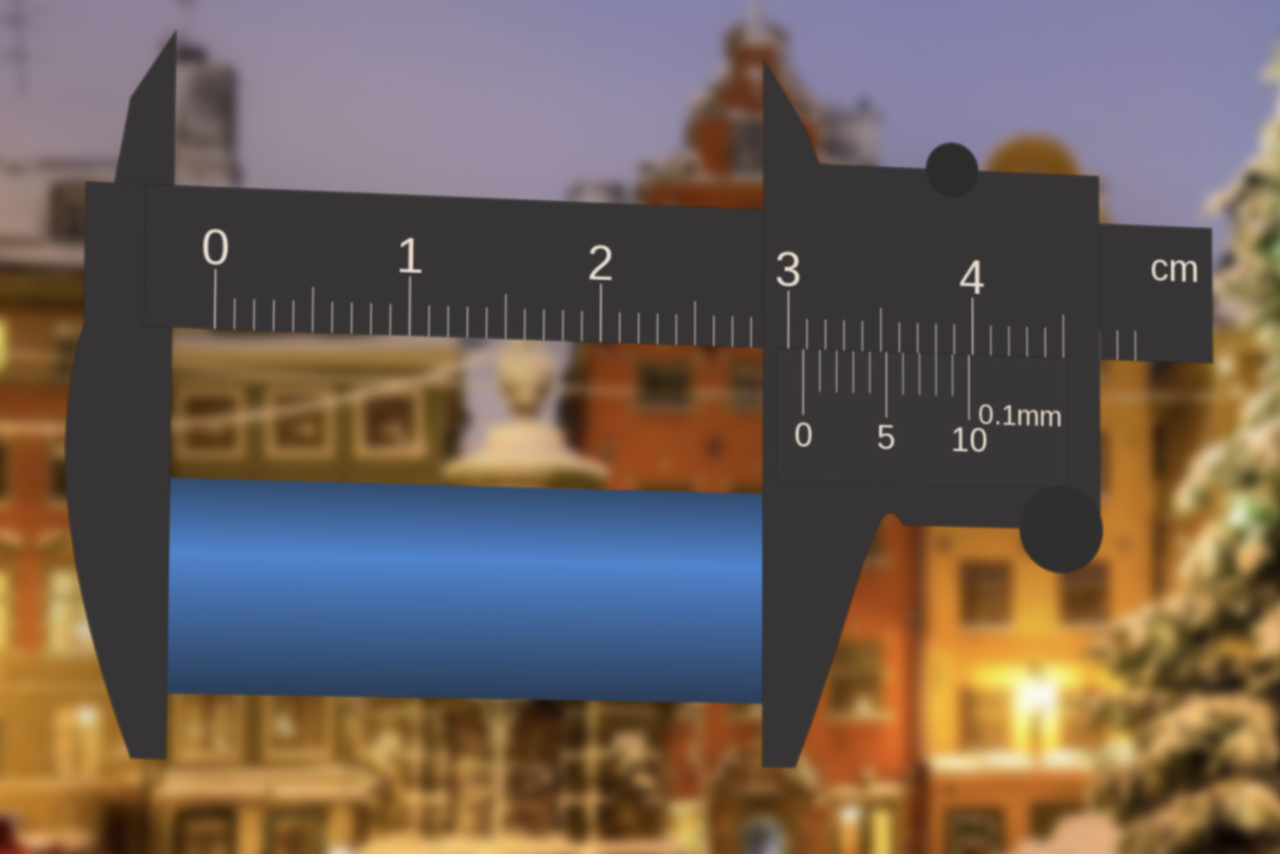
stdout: value=30.8 unit=mm
